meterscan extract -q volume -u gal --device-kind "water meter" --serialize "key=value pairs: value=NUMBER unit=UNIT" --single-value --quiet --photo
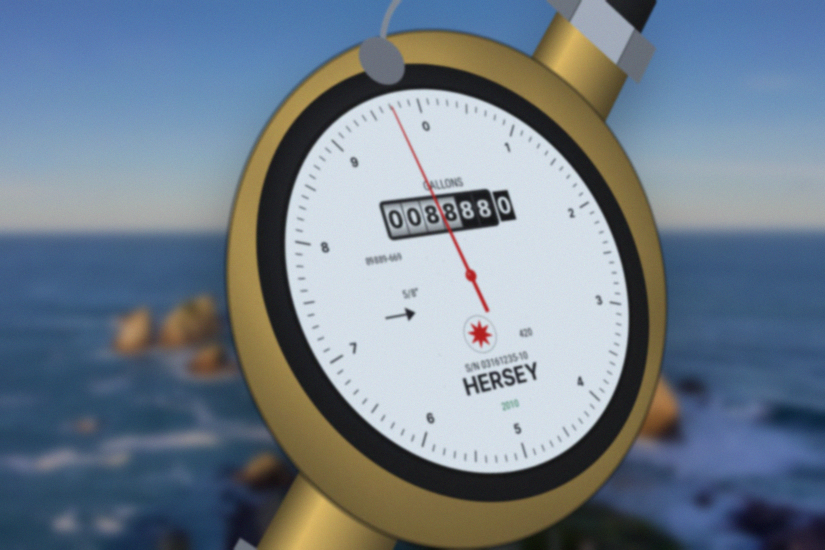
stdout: value=88879.7 unit=gal
